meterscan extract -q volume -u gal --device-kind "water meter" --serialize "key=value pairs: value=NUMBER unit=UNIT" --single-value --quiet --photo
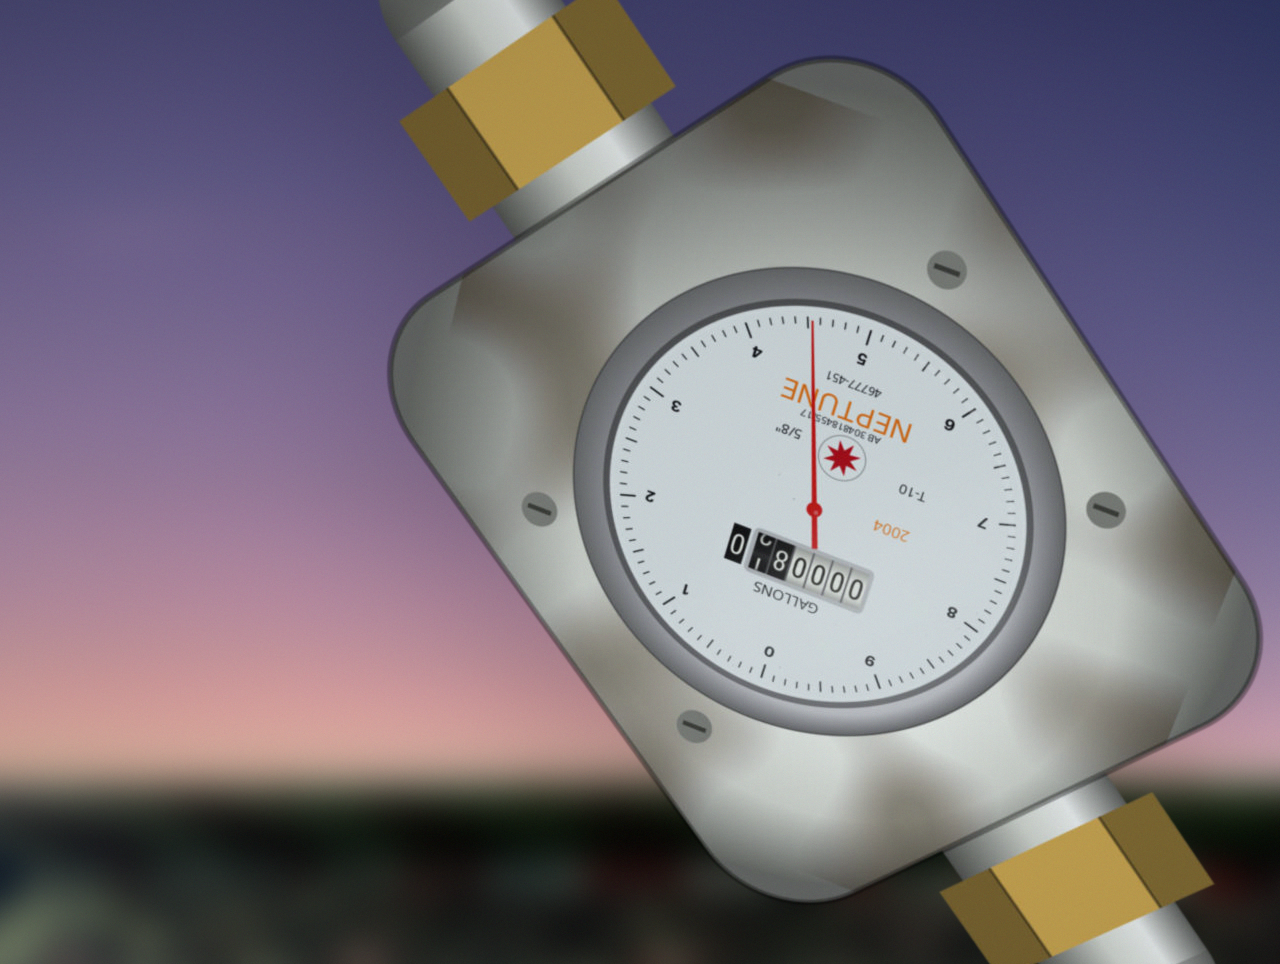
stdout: value=814.5 unit=gal
